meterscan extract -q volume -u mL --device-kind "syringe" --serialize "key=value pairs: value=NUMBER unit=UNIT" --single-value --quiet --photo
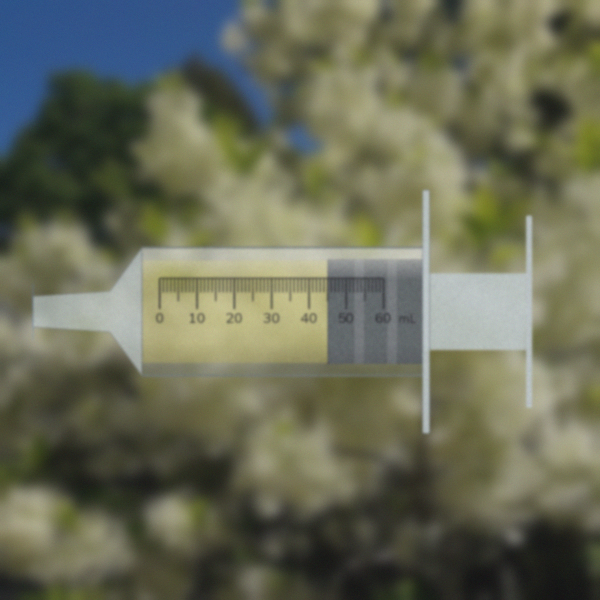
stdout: value=45 unit=mL
